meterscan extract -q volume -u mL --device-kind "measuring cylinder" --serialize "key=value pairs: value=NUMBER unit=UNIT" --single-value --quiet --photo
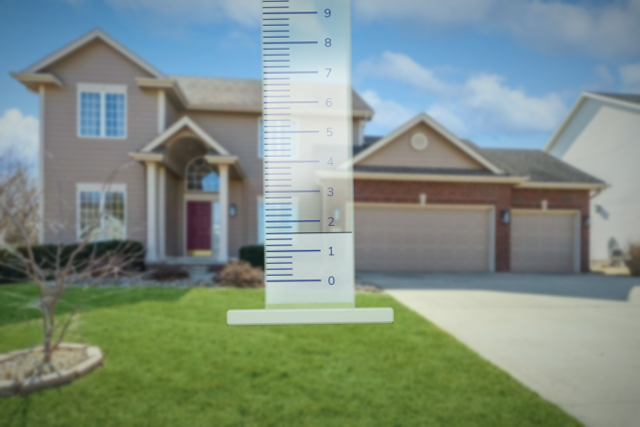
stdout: value=1.6 unit=mL
